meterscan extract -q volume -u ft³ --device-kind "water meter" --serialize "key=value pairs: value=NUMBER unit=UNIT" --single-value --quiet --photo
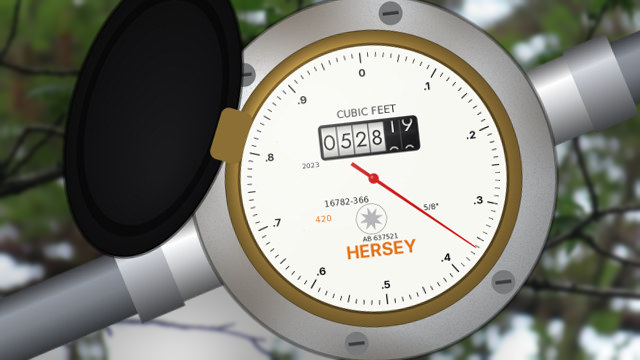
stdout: value=52819.36 unit=ft³
